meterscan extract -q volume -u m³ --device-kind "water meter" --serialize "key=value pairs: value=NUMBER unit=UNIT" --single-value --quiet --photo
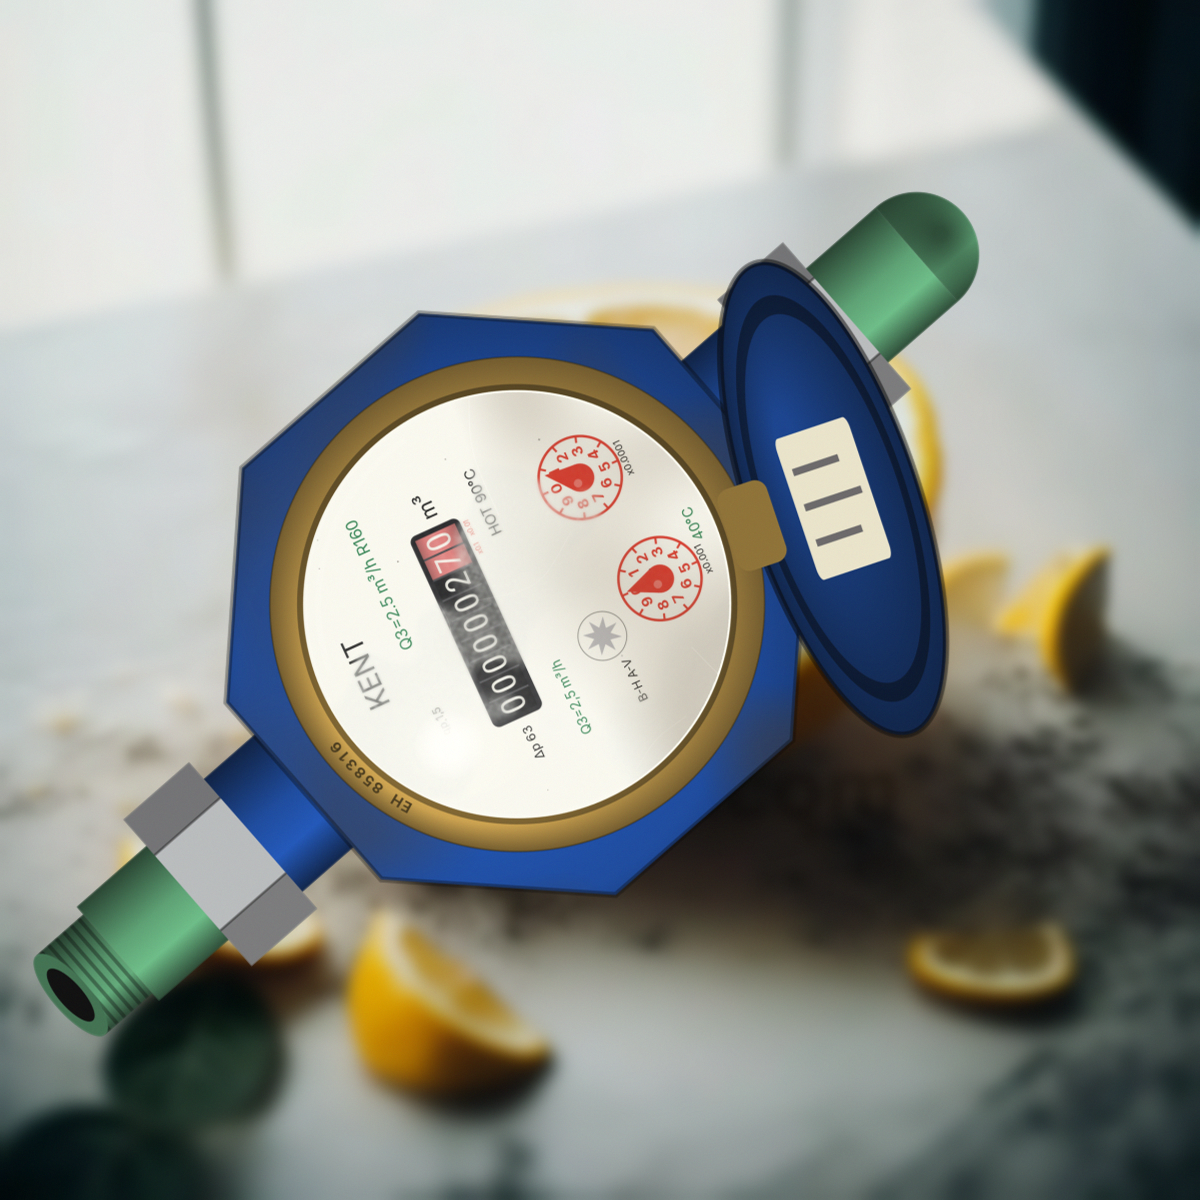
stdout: value=2.7000 unit=m³
